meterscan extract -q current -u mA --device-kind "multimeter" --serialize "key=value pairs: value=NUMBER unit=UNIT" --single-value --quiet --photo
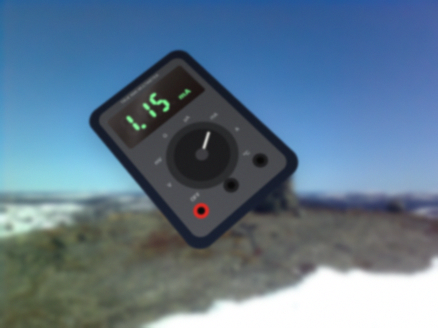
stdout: value=1.15 unit=mA
